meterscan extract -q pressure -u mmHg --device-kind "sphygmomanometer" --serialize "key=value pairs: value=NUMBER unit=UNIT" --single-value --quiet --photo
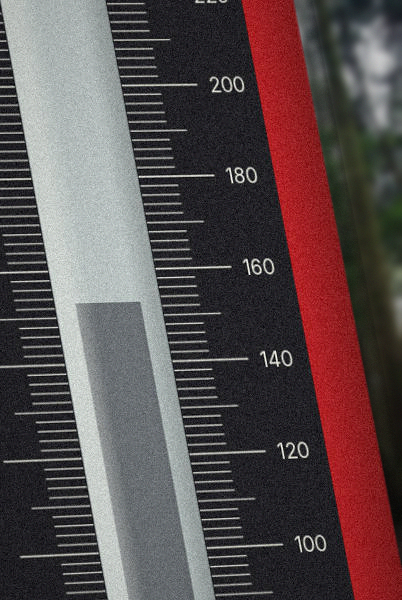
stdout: value=153 unit=mmHg
